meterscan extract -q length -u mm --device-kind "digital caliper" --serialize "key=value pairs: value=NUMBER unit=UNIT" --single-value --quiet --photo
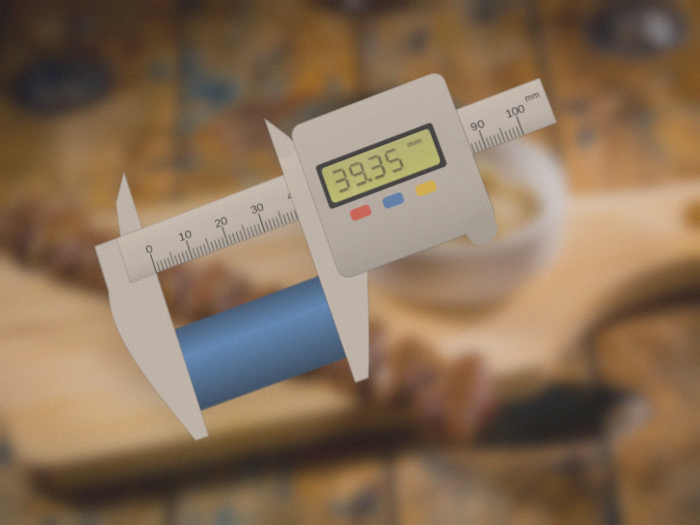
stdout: value=39.35 unit=mm
